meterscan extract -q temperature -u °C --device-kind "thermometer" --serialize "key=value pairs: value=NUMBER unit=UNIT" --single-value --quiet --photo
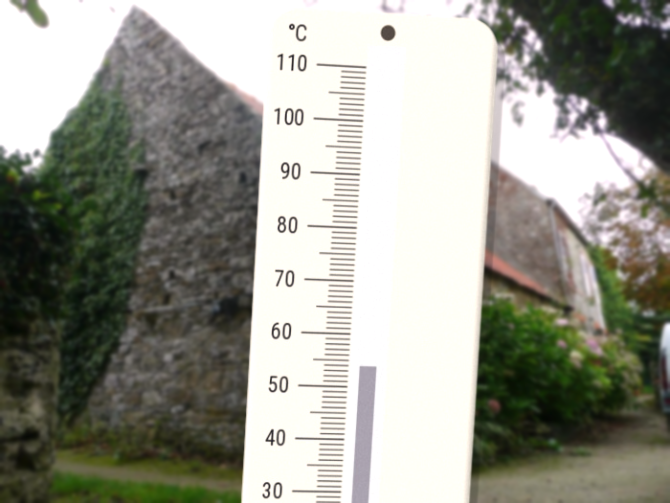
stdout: value=54 unit=°C
